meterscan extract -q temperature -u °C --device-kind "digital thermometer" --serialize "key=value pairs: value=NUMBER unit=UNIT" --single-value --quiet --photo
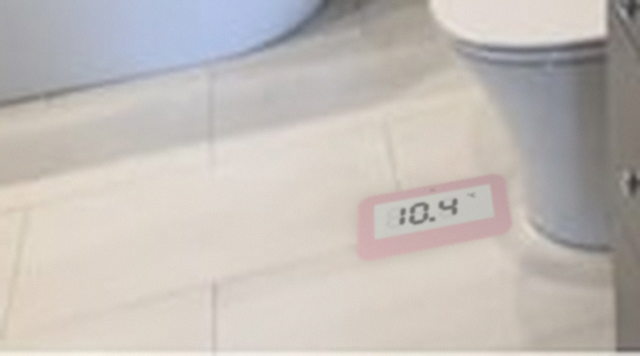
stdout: value=10.4 unit=°C
